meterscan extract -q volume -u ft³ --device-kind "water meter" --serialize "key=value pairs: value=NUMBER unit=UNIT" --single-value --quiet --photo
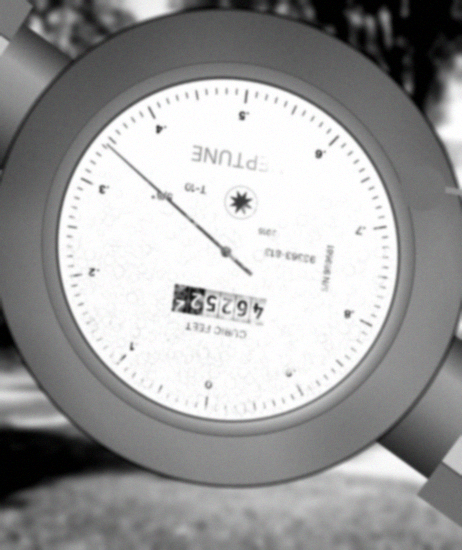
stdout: value=462522.34 unit=ft³
